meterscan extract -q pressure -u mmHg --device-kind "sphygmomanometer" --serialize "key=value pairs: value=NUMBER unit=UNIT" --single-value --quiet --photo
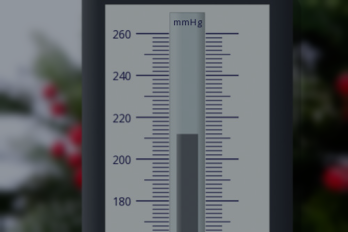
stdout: value=212 unit=mmHg
